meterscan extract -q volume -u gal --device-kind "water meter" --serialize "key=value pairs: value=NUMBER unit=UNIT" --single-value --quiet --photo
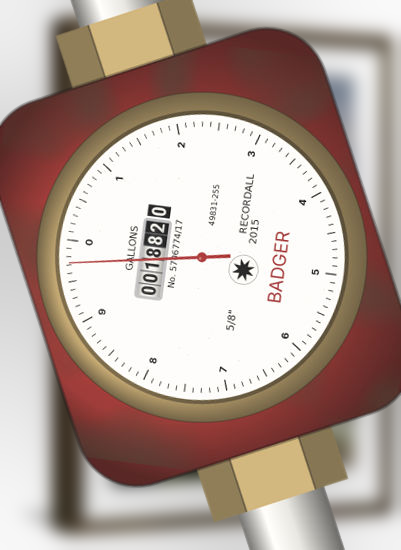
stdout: value=18819.7 unit=gal
